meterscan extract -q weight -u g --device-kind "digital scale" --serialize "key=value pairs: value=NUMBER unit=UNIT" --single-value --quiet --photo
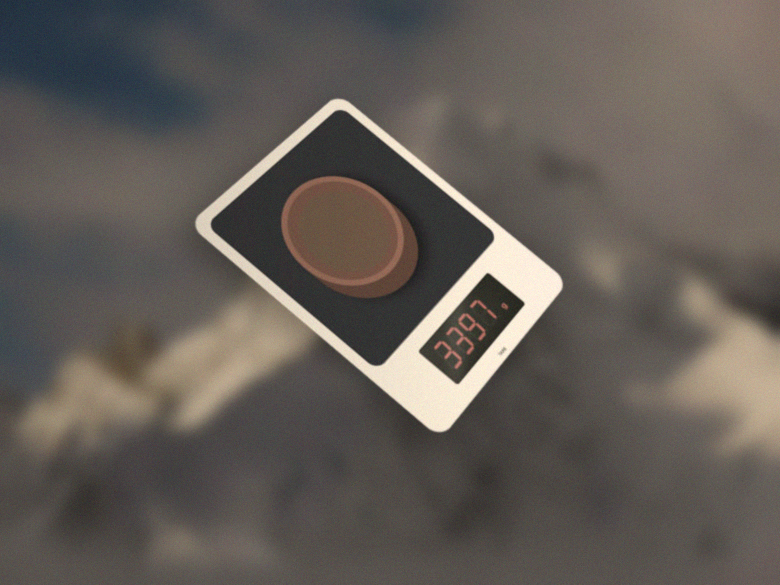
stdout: value=3397 unit=g
